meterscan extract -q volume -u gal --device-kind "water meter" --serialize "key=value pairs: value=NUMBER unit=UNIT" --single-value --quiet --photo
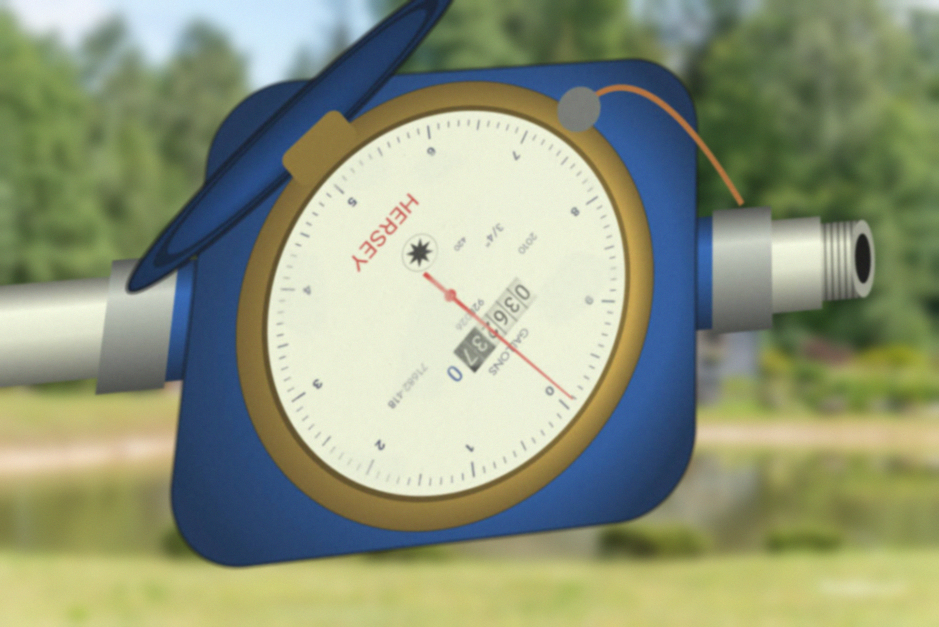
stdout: value=362369.9 unit=gal
